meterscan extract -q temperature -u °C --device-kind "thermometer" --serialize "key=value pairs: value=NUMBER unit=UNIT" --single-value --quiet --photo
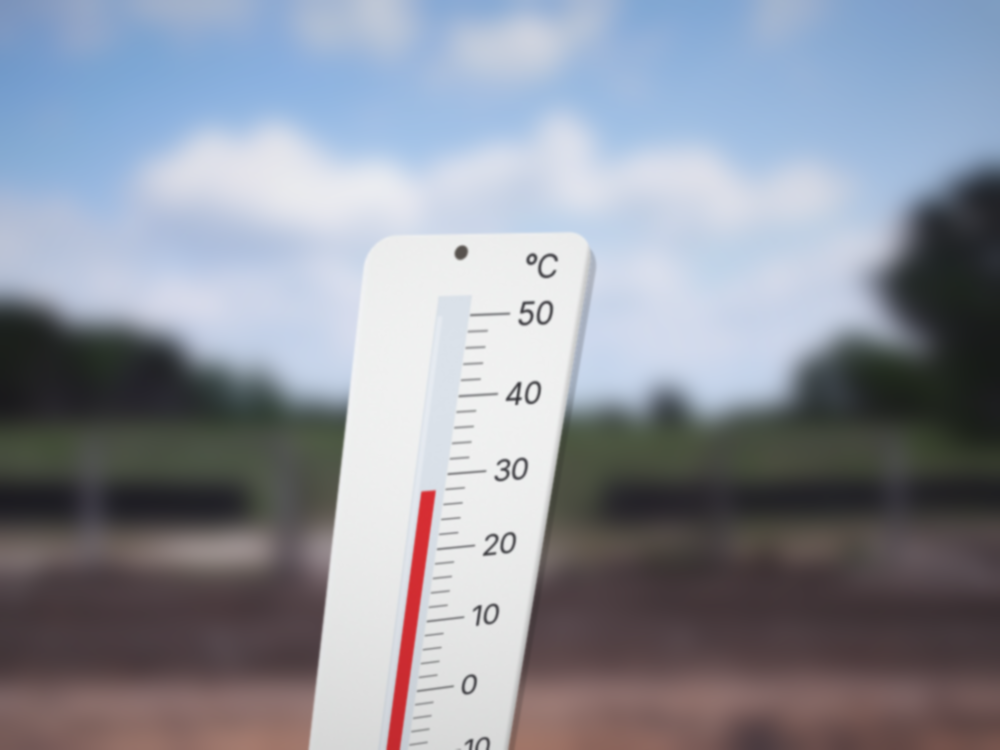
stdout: value=28 unit=°C
